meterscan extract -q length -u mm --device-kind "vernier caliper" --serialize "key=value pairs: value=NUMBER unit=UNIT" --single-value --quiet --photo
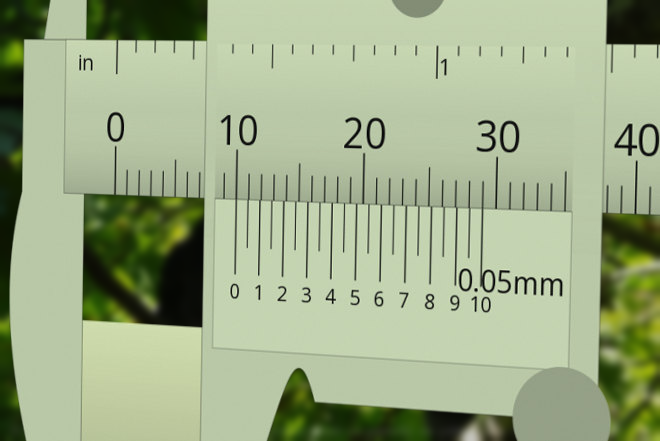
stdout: value=10.0 unit=mm
